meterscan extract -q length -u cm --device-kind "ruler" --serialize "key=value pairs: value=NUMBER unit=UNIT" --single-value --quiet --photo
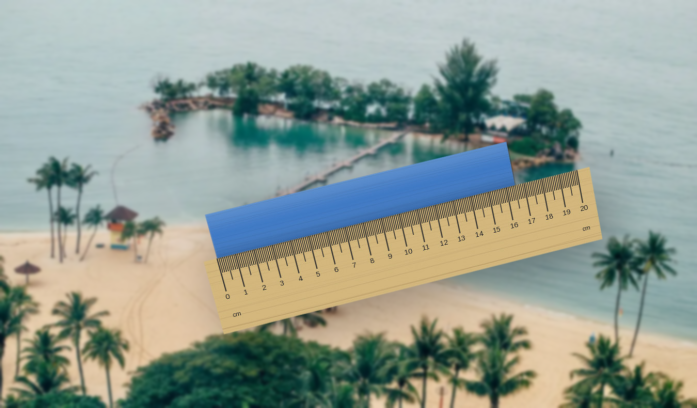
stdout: value=16.5 unit=cm
